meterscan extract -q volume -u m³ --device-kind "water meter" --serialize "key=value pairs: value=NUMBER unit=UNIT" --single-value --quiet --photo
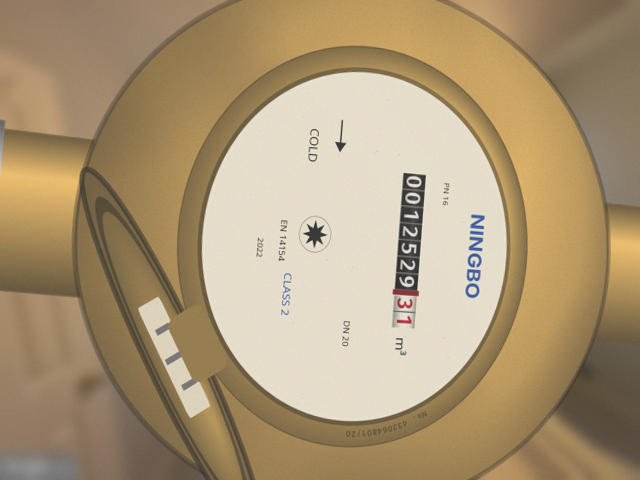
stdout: value=12529.31 unit=m³
